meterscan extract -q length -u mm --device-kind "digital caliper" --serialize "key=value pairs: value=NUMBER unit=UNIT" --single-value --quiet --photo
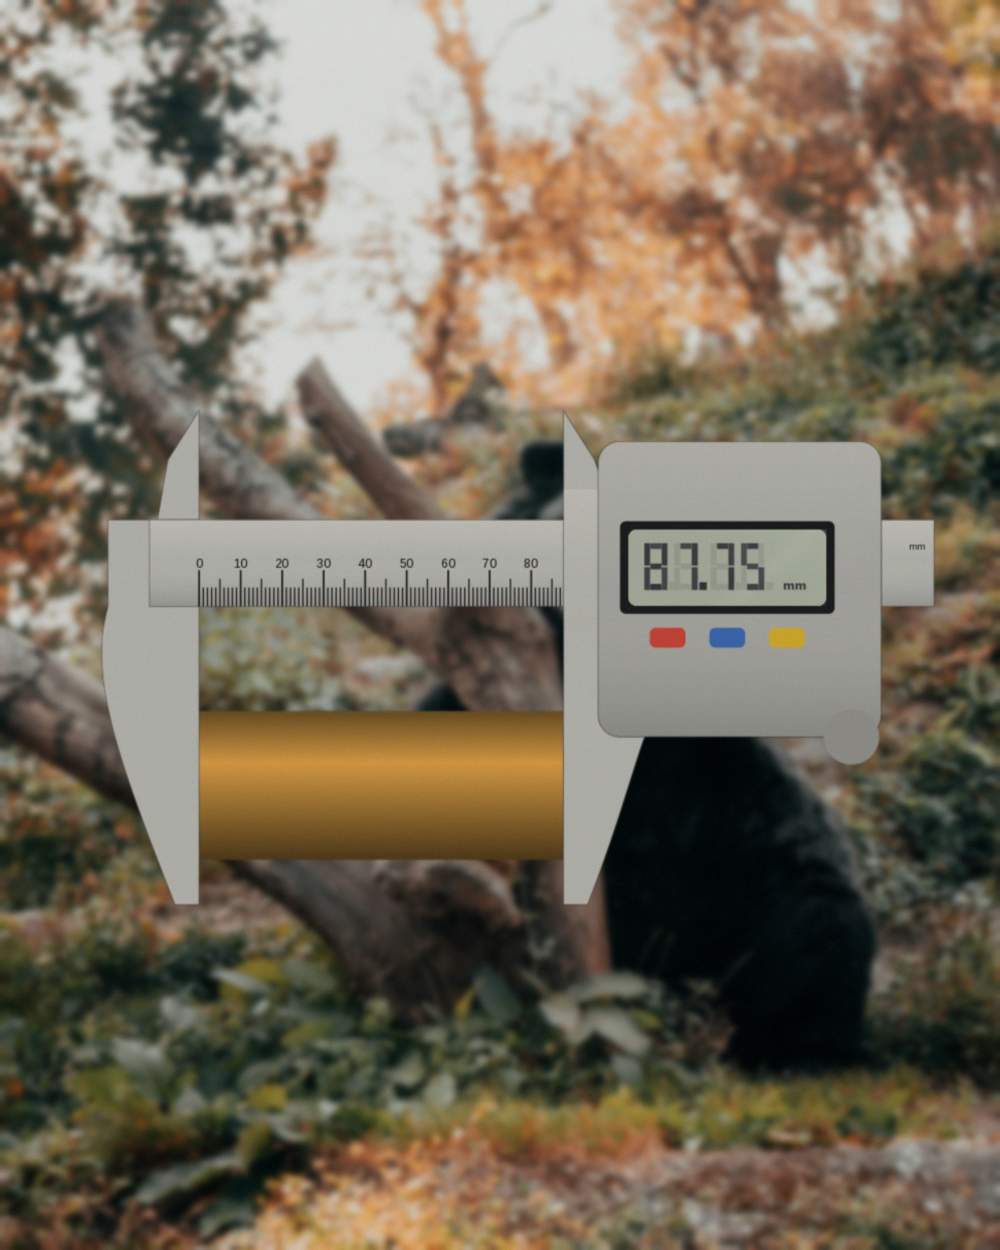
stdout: value=87.75 unit=mm
